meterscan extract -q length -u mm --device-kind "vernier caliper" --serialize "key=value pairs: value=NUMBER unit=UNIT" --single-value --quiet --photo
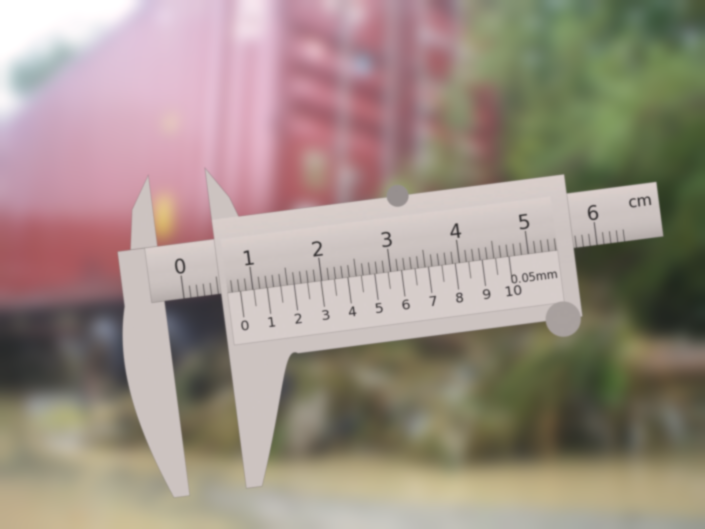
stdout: value=8.2 unit=mm
